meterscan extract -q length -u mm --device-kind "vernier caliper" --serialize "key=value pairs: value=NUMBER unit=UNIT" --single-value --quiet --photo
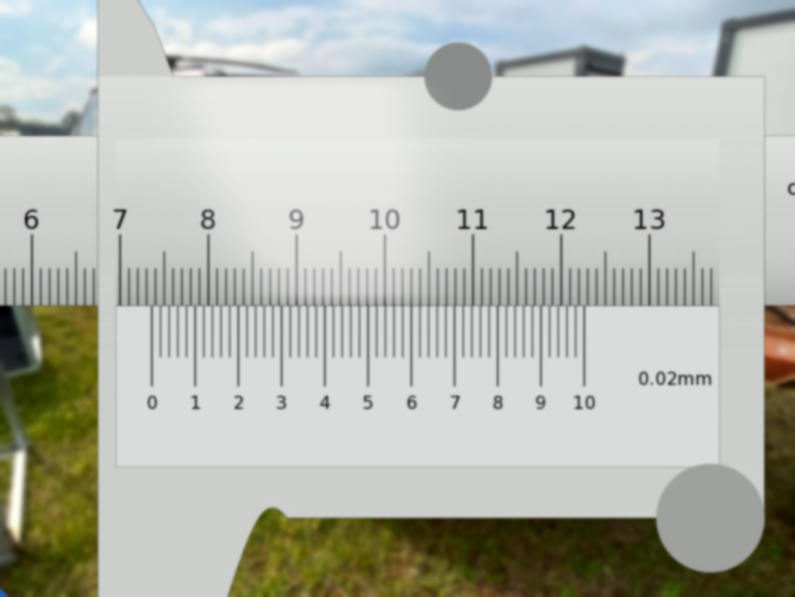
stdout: value=73.6 unit=mm
